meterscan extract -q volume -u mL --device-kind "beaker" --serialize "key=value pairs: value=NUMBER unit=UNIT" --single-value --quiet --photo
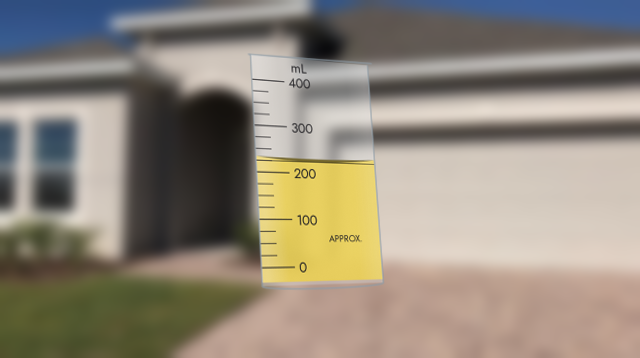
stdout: value=225 unit=mL
